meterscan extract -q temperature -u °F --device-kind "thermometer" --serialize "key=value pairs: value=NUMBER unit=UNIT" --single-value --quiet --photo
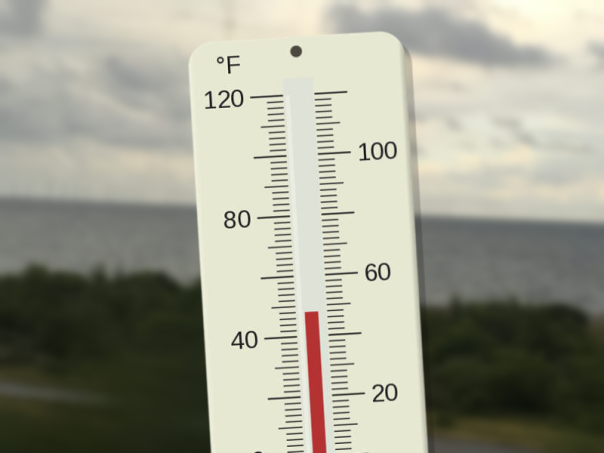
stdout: value=48 unit=°F
